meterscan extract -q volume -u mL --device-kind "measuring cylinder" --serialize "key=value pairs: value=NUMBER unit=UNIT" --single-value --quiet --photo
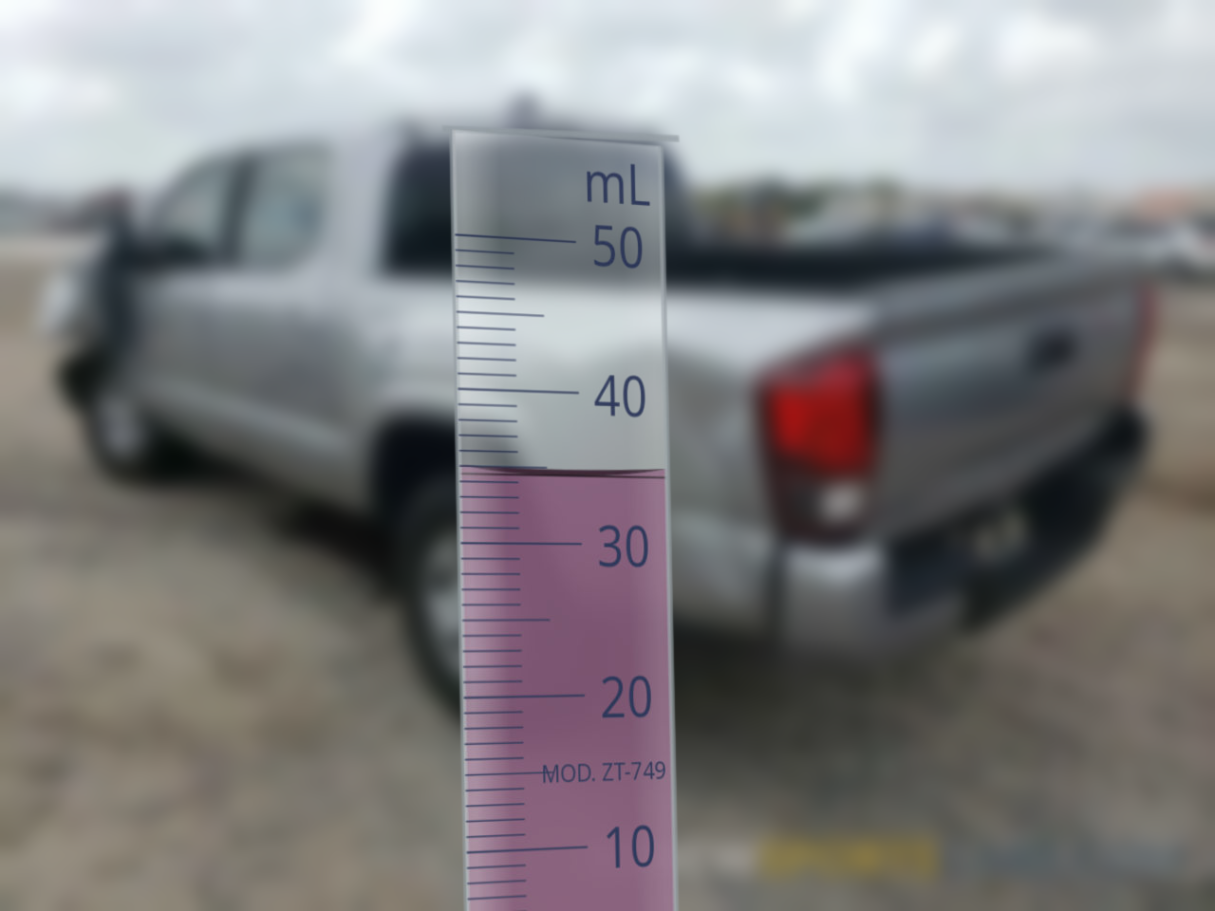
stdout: value=34.5 unit=mL
